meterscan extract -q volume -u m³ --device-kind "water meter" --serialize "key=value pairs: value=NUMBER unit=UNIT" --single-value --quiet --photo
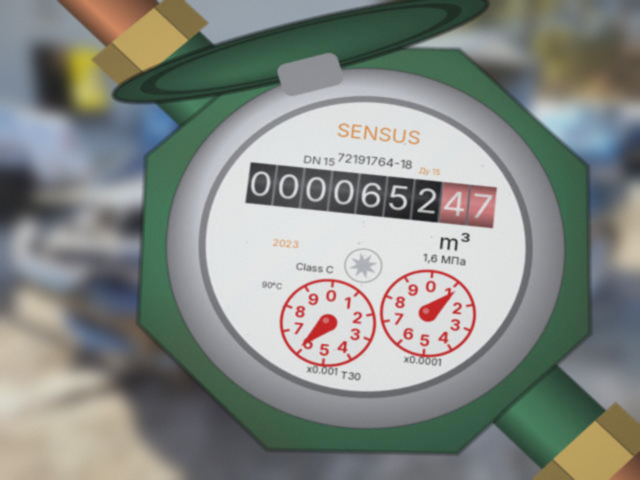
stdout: value=652.4761 unit=m³
